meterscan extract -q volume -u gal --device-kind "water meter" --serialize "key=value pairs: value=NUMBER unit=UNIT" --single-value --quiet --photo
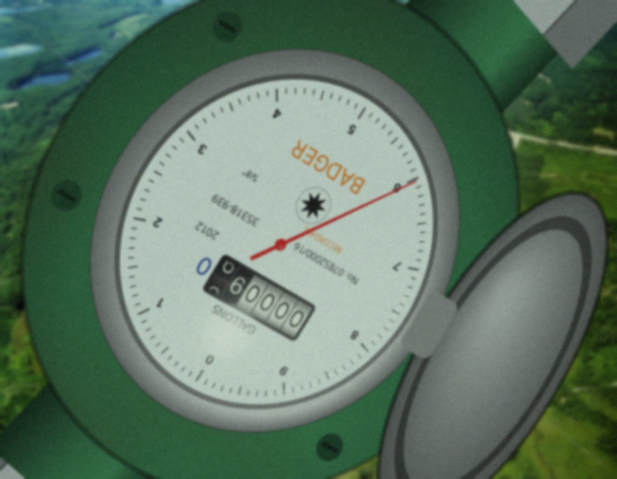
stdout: value=986.0 unit=gal
